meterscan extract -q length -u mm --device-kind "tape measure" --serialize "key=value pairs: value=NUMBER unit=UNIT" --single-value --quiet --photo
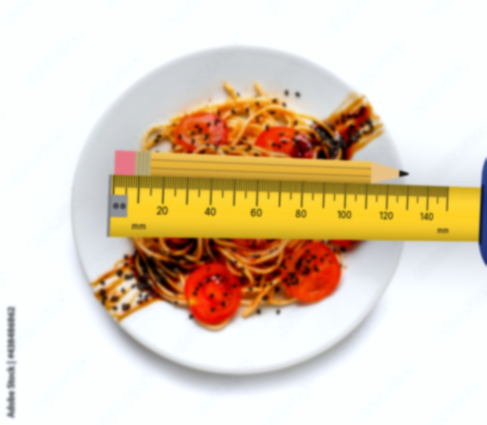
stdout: value=130 unit=mm
